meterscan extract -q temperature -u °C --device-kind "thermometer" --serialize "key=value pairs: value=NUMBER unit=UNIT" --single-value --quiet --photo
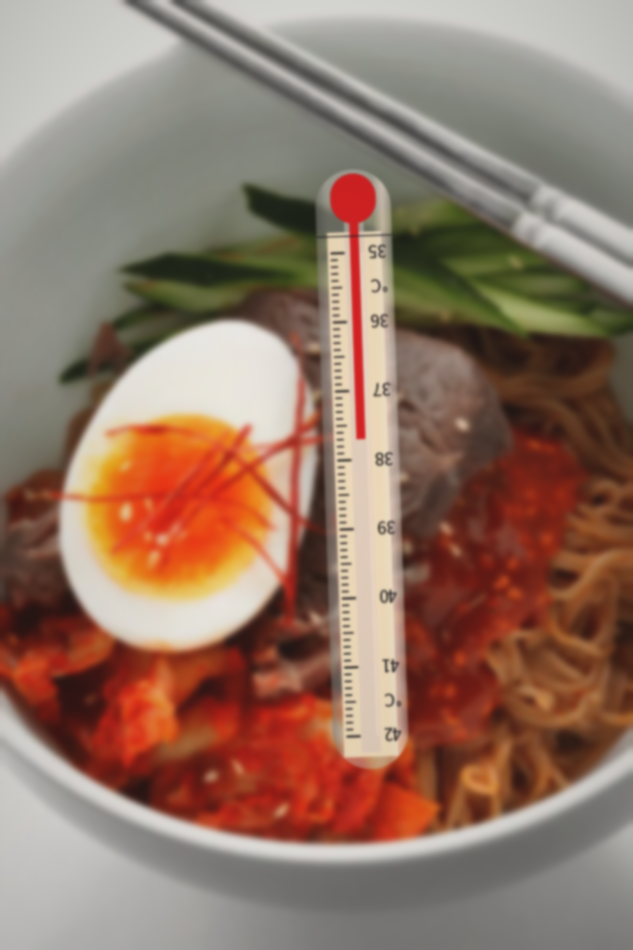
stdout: value=37.7 unit=°C
